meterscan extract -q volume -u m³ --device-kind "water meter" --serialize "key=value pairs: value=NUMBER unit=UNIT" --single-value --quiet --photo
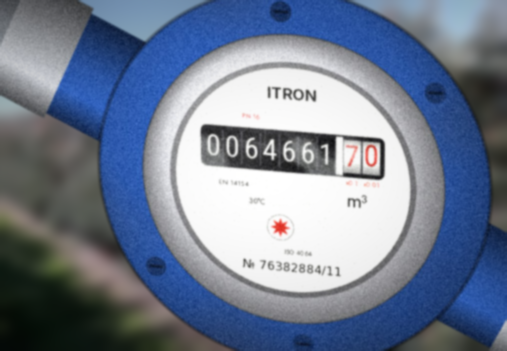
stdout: value=64661.70 unit=m³
